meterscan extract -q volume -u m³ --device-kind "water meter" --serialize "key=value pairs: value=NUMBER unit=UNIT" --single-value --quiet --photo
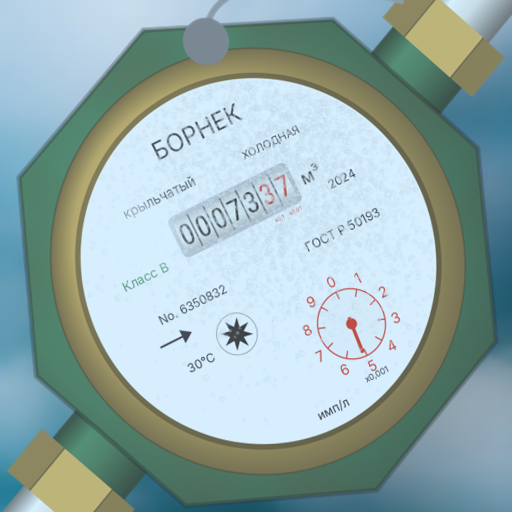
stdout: value=73.375 unit=m³
